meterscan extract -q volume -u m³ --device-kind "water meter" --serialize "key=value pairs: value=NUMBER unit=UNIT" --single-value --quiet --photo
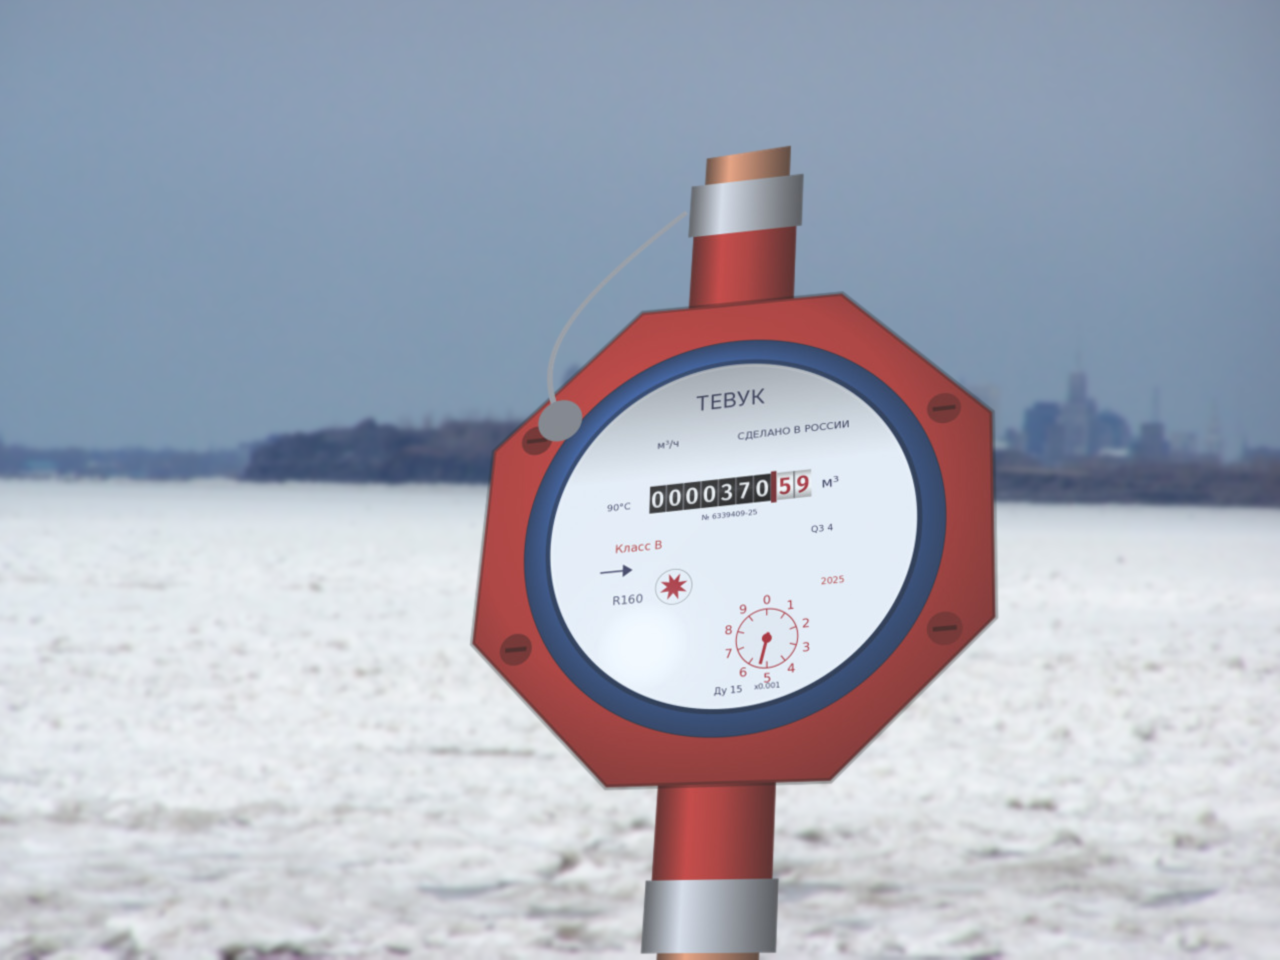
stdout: value=370.595 unit=m³
